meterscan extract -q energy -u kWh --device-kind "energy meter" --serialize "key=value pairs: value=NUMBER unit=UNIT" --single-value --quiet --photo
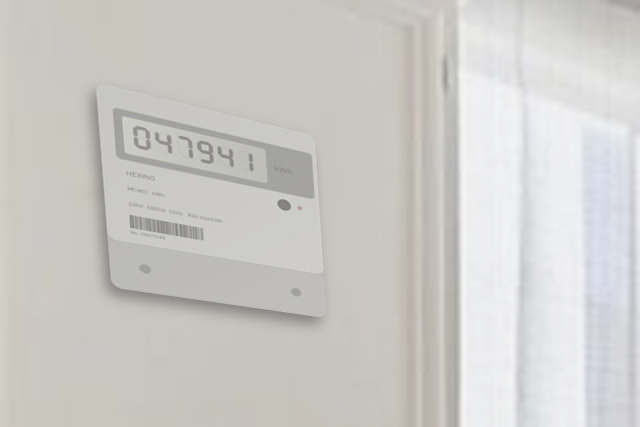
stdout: value=47941 unit=kWh
